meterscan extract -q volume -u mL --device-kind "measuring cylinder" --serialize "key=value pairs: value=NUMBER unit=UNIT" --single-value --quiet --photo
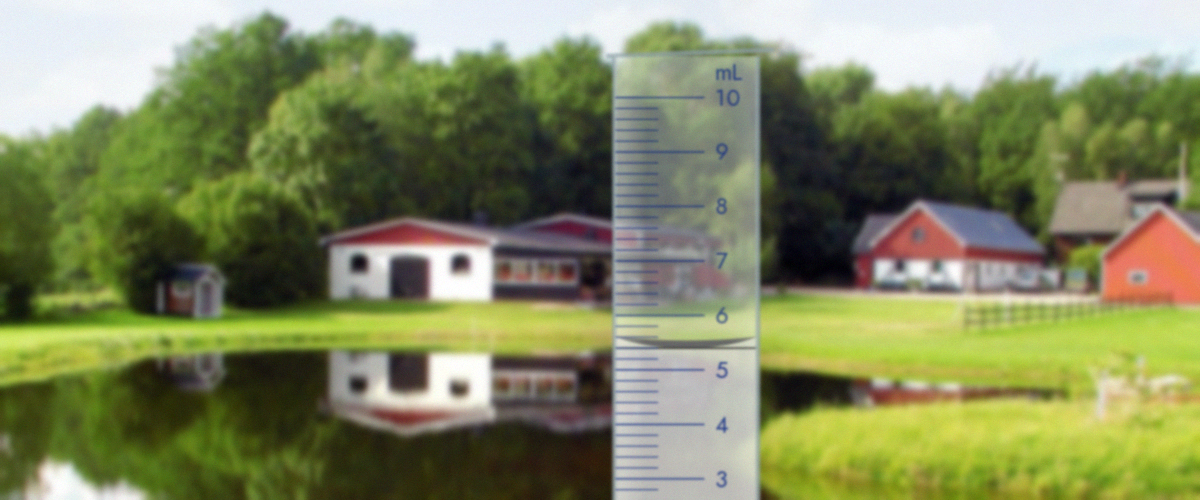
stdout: value=5.4 unit=mL
